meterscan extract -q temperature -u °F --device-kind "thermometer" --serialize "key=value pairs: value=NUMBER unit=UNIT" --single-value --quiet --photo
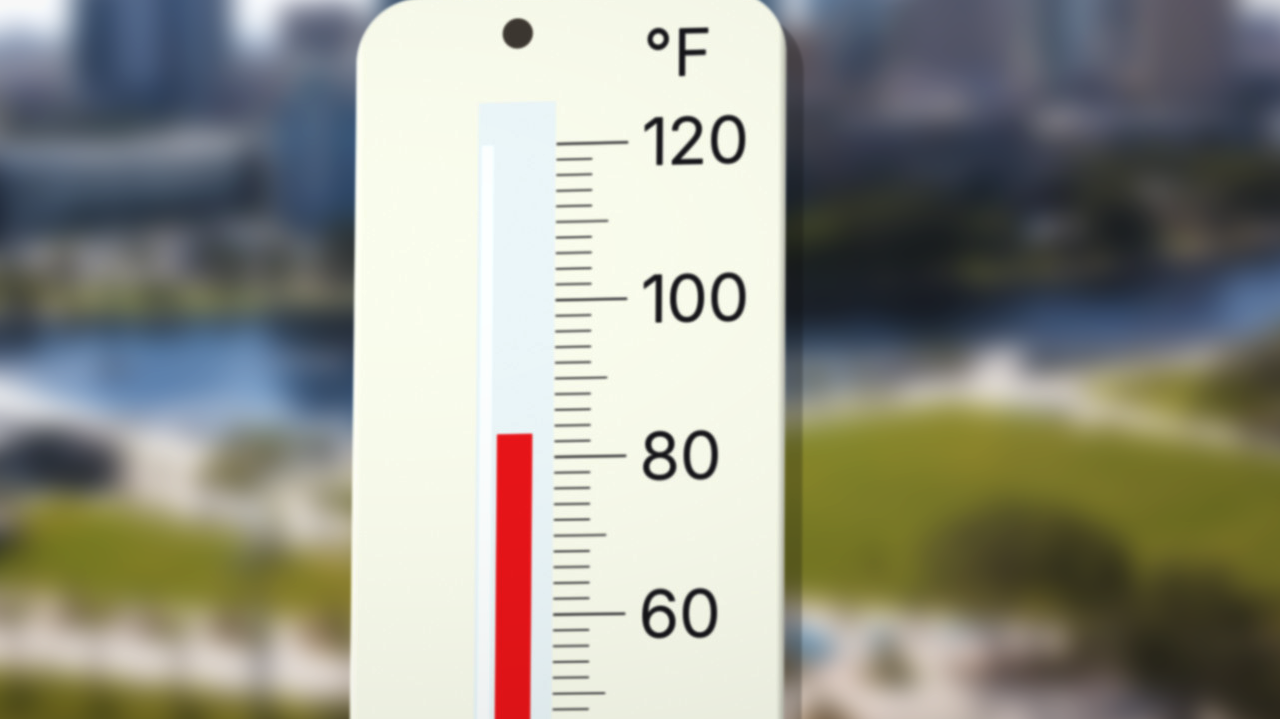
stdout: value=83 unit=°F
